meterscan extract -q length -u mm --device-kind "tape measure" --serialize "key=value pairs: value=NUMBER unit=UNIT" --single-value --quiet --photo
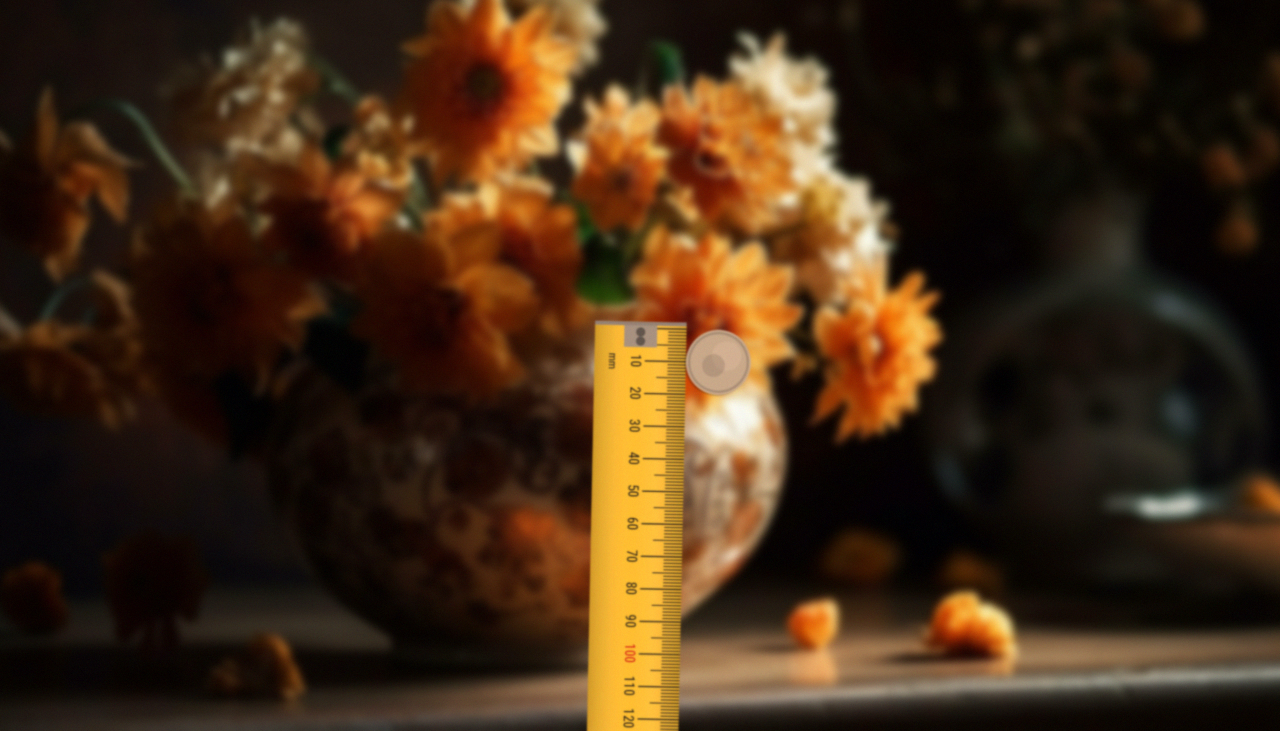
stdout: value=20 unit=mm
